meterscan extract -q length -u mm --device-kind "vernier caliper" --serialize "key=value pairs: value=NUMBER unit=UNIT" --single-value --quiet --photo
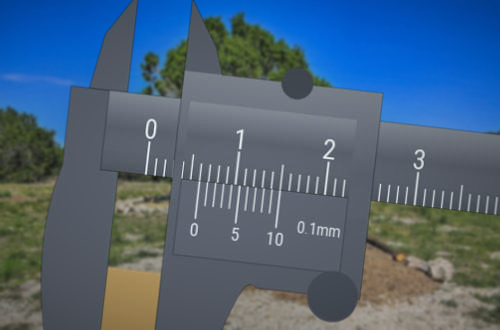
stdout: value=6.0 unit=mm
